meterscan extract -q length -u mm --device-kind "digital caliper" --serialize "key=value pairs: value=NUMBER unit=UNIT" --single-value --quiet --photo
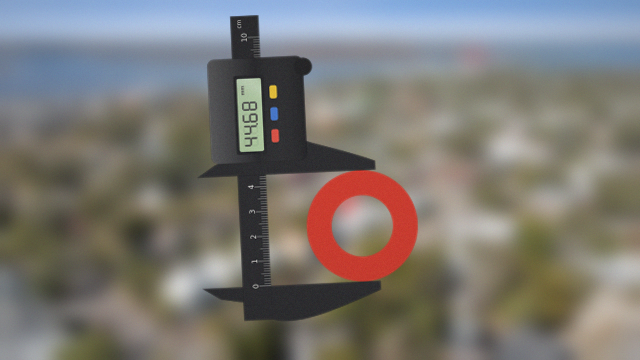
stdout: value=44.68 unit=mm
